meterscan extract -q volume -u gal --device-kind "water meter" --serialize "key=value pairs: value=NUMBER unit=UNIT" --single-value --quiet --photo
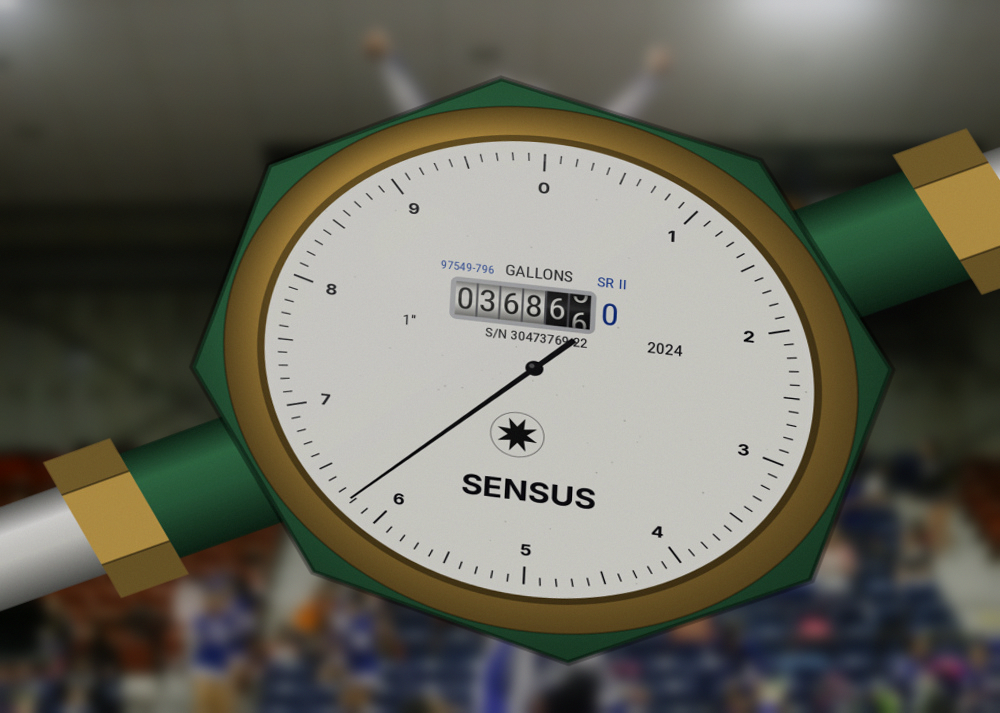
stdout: value=368656.2 unit=gal
